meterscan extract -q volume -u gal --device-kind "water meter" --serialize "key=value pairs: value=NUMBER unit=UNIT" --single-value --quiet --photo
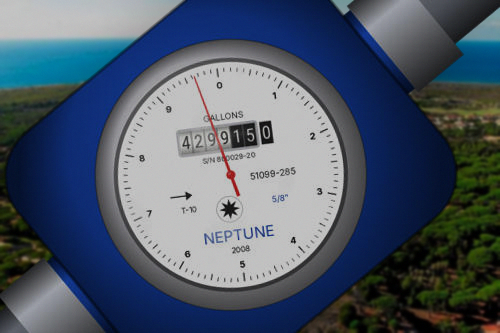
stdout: value=4299149.6 unit=gal
